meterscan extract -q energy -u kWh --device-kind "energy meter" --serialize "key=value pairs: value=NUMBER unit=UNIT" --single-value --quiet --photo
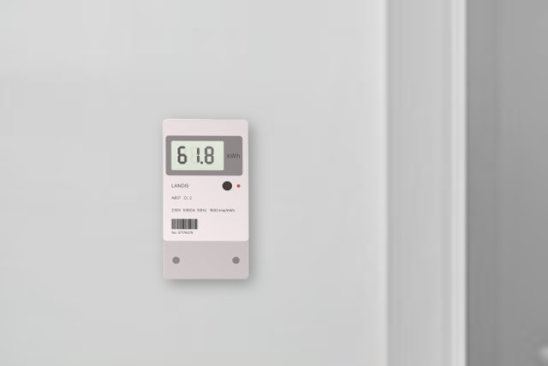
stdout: value=61.8 unit=kWh
